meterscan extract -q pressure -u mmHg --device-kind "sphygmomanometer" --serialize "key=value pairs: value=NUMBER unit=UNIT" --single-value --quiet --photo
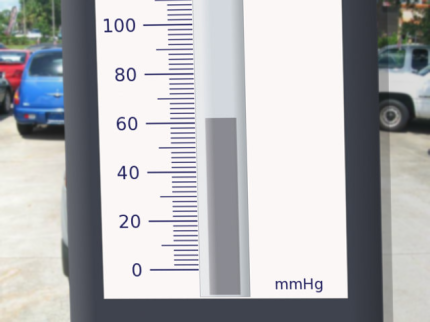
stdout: value=62 unit=mmHg
